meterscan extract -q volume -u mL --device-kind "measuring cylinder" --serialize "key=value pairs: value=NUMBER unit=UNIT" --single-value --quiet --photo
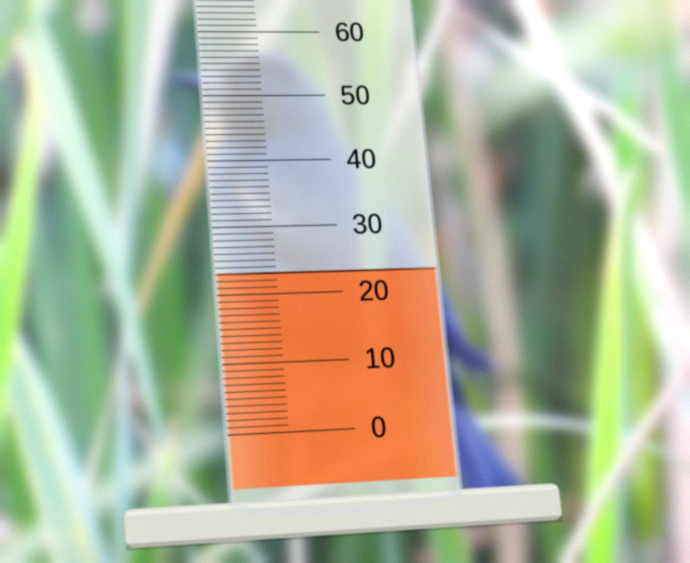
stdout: value=23 unit=mL
